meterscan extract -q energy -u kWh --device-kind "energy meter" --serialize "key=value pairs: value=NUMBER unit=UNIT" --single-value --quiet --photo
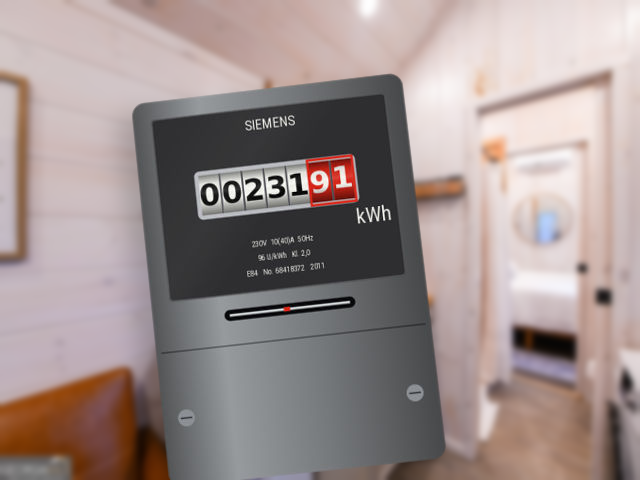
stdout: value=231.91 unit=kWh
